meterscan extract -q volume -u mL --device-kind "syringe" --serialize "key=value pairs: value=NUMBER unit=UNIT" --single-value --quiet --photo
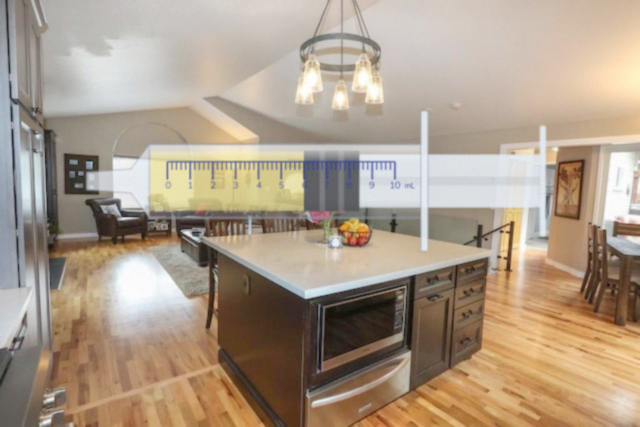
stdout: value=6 unit=mL
